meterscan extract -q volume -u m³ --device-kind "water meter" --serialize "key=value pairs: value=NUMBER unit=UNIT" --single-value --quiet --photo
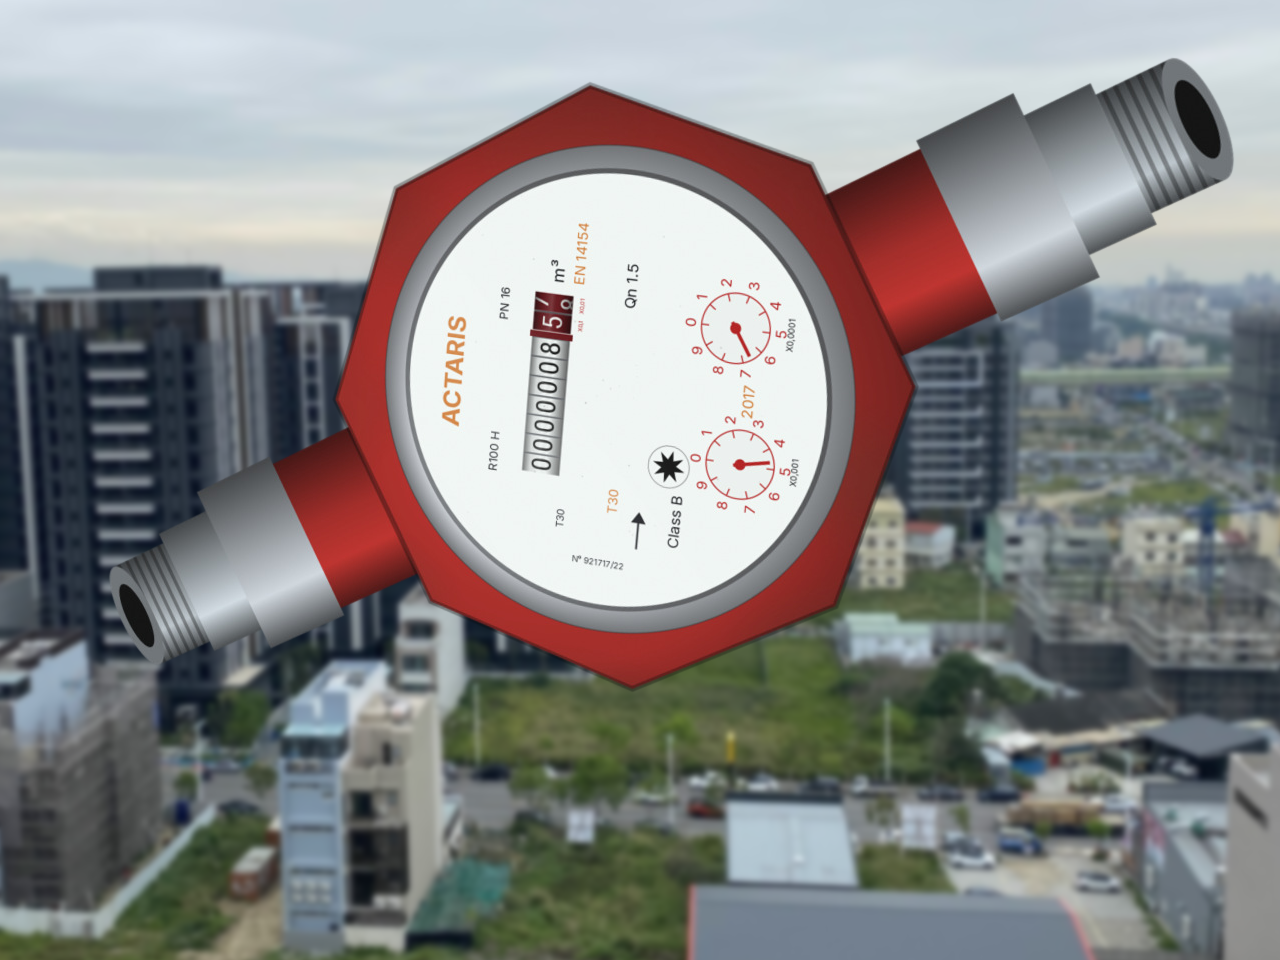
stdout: value=8.5746 unit=m³
